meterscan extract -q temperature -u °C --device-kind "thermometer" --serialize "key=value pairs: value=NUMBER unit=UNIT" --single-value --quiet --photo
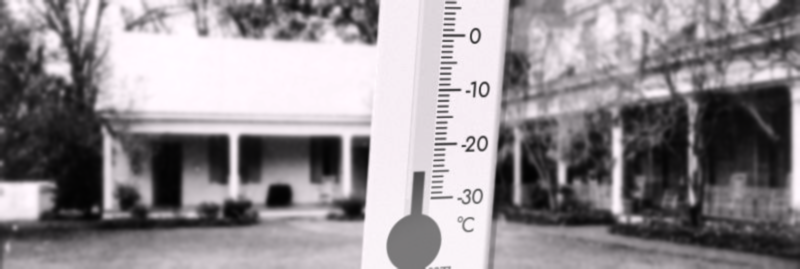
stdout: value=-25 unit=°C
